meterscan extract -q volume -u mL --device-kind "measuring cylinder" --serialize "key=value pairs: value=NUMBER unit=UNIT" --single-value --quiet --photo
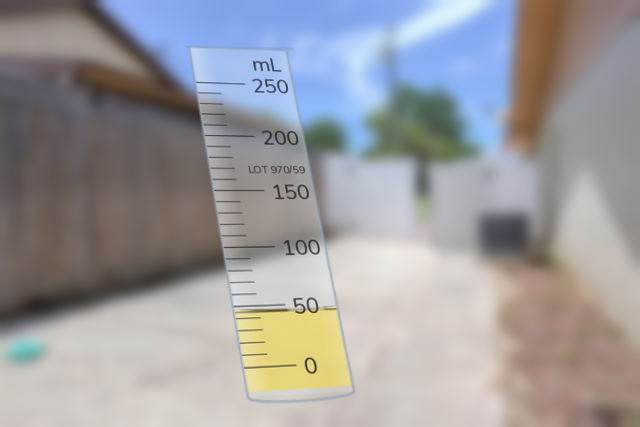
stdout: value=45 unit=mL
